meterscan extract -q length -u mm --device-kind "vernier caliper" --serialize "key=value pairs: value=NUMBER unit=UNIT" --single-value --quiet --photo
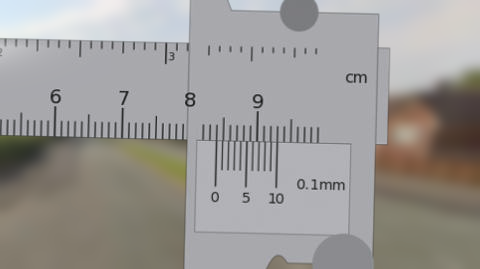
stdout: value=84.0 unit=mm
